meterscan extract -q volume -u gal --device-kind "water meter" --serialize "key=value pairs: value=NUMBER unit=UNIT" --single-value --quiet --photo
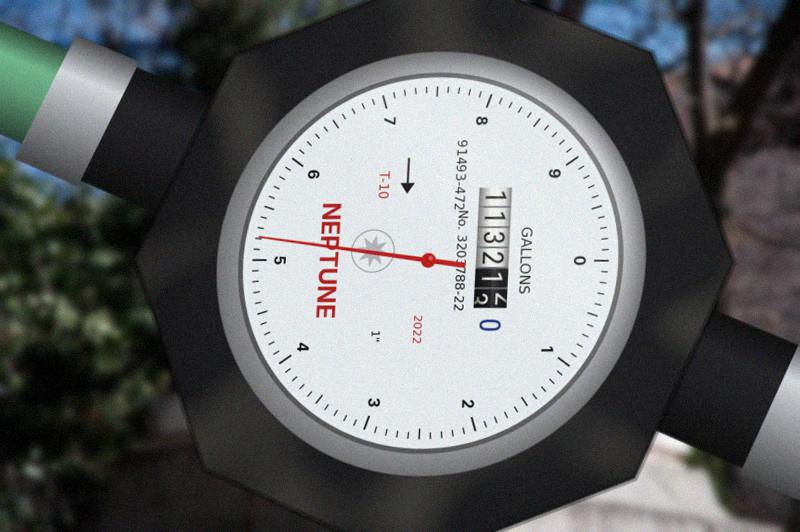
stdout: value=1132125.2 unit=gal
